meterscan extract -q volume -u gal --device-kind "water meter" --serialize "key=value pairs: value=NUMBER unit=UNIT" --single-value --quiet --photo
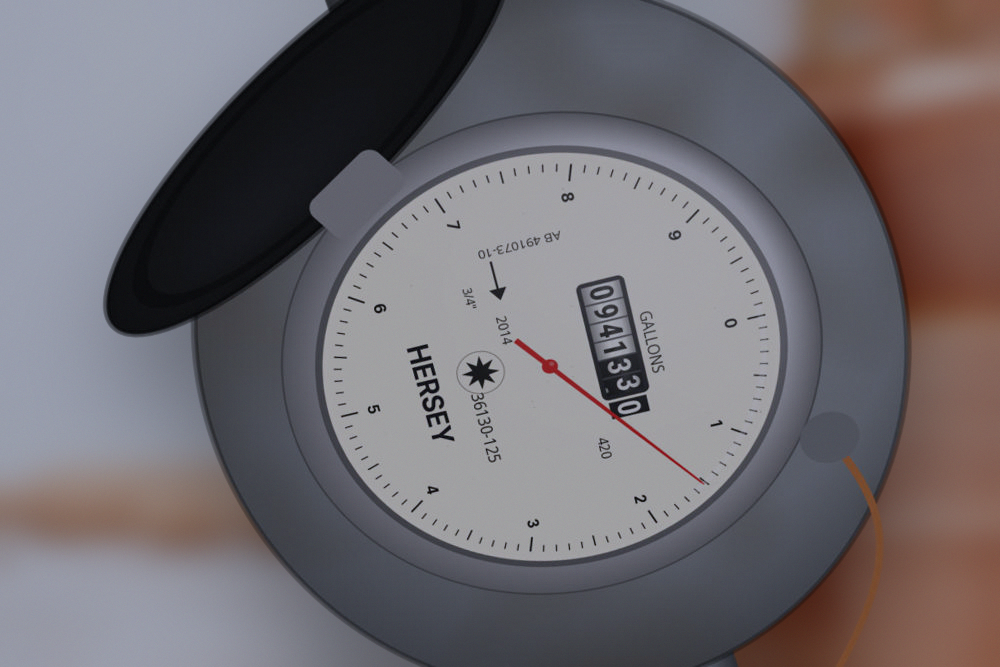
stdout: value=941331.5 unit=gal
